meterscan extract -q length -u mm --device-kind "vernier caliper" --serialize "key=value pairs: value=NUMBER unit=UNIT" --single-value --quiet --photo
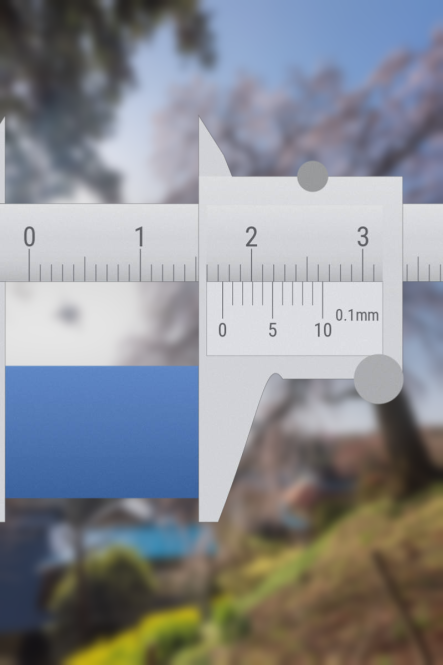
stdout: value=17.4 unit=mm
